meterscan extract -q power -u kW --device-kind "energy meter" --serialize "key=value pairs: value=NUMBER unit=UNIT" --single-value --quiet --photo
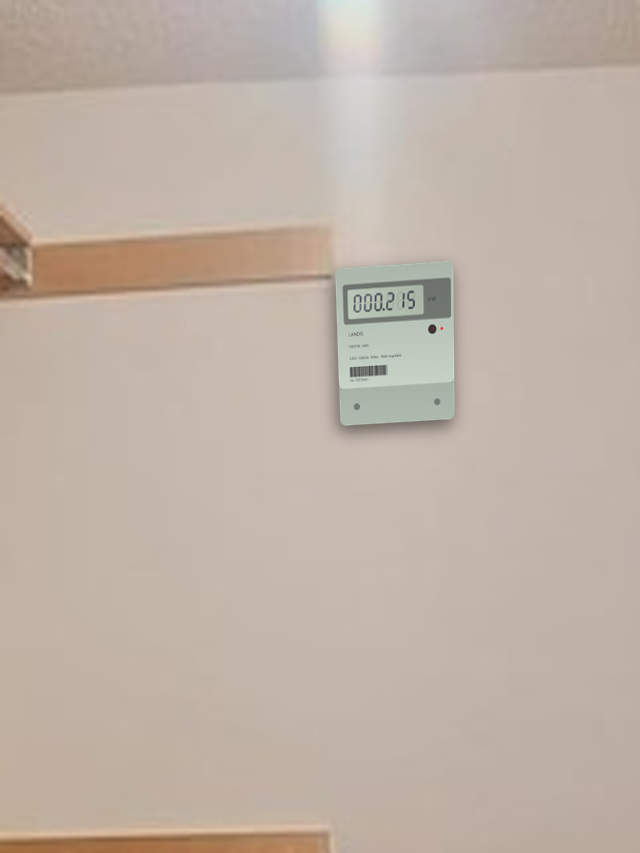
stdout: value=0.215 unit=kW
